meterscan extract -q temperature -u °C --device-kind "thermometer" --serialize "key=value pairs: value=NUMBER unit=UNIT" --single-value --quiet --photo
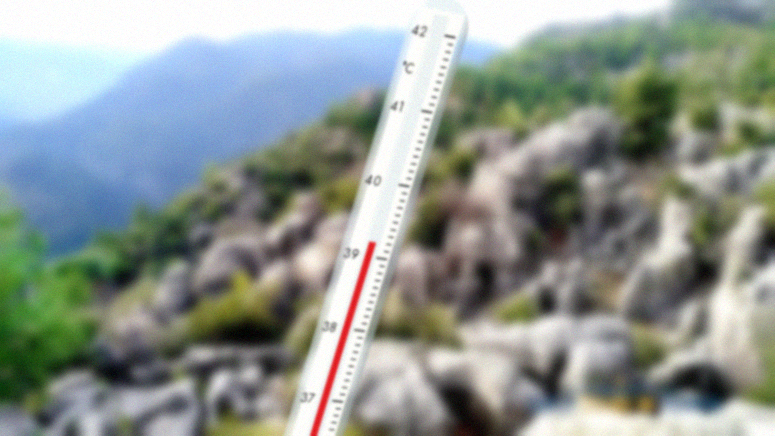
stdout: value=39.2 unit=°C
